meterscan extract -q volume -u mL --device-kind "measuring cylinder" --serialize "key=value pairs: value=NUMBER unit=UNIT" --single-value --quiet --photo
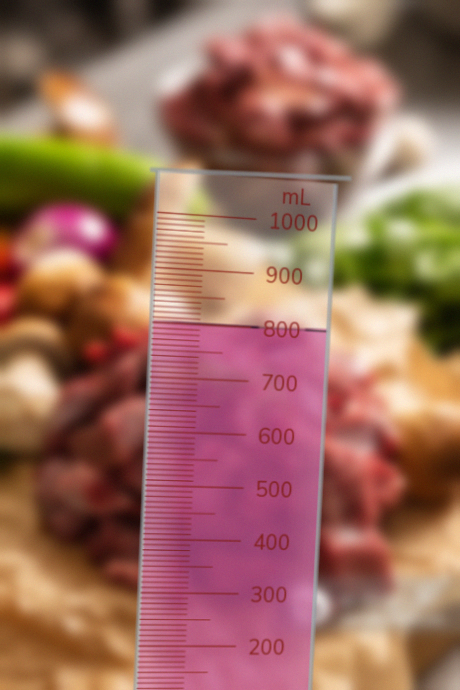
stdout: value=800 unit=mL
